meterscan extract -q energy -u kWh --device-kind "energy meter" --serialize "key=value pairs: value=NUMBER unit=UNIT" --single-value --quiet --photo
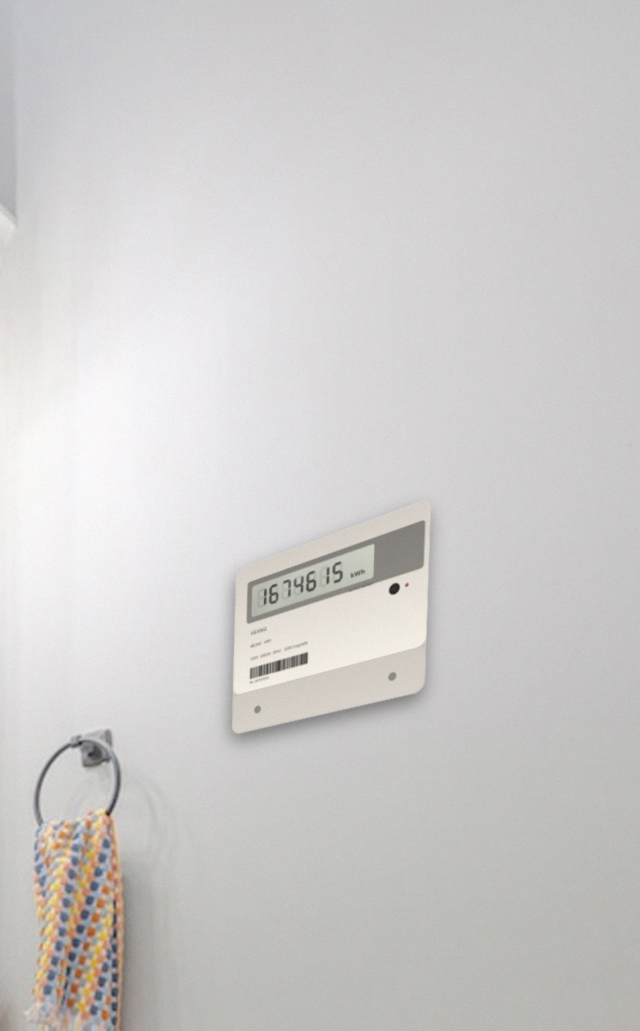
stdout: value=1674615 unit=kWh
